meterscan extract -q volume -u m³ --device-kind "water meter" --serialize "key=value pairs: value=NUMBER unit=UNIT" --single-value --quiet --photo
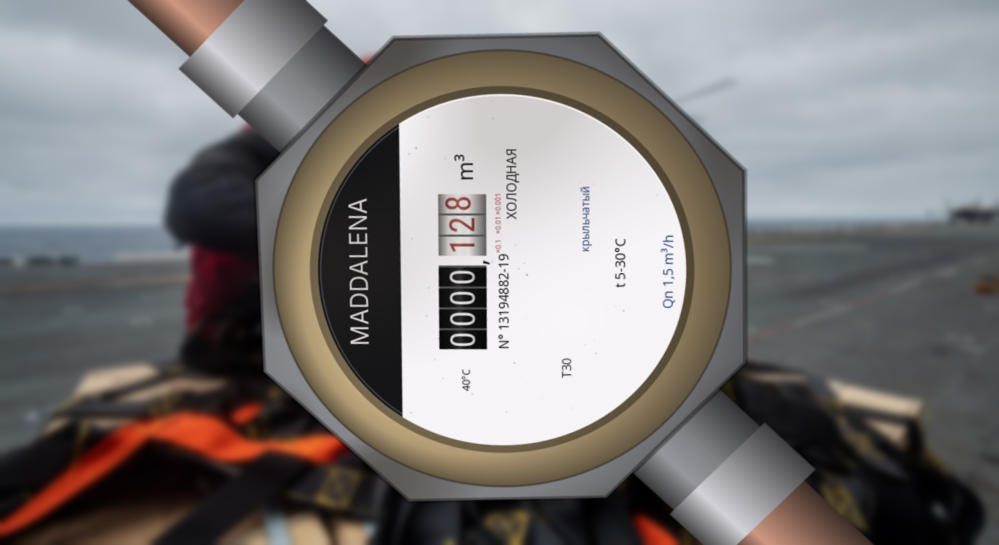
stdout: value=0.128 unit=m³
